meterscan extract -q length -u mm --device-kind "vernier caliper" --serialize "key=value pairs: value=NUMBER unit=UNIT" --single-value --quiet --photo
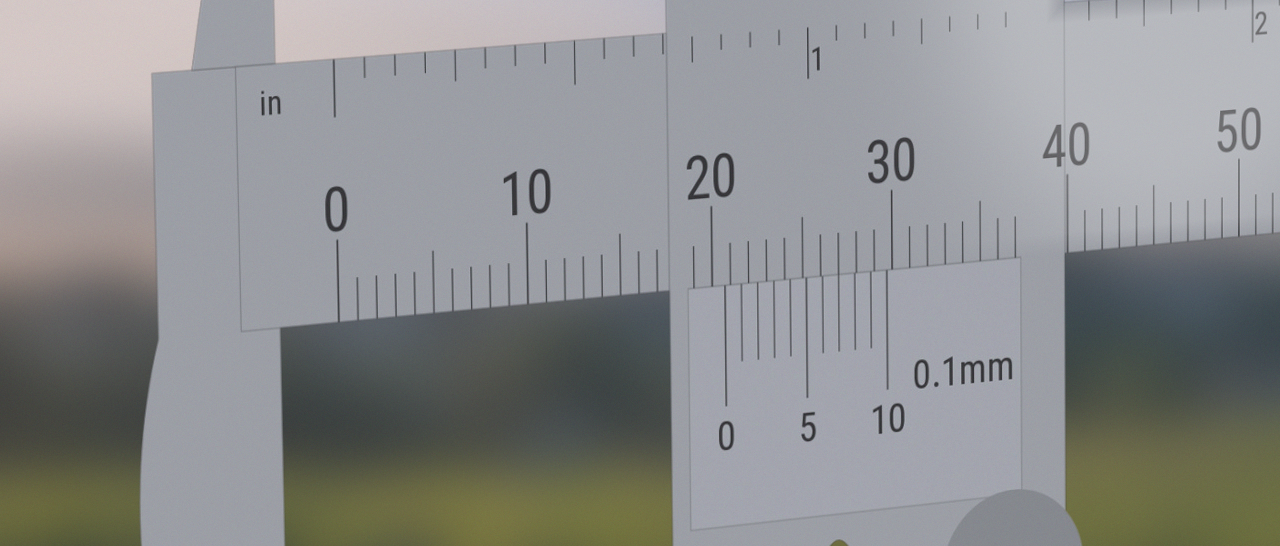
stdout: value=20.7 unit=mm
